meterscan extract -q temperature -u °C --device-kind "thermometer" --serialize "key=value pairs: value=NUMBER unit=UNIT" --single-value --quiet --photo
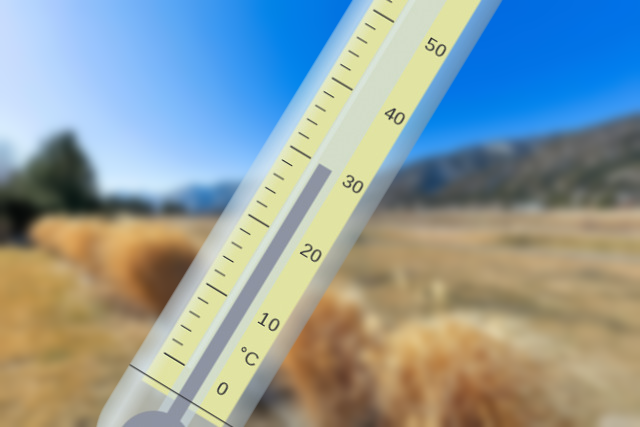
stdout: value=30 unit=°C
